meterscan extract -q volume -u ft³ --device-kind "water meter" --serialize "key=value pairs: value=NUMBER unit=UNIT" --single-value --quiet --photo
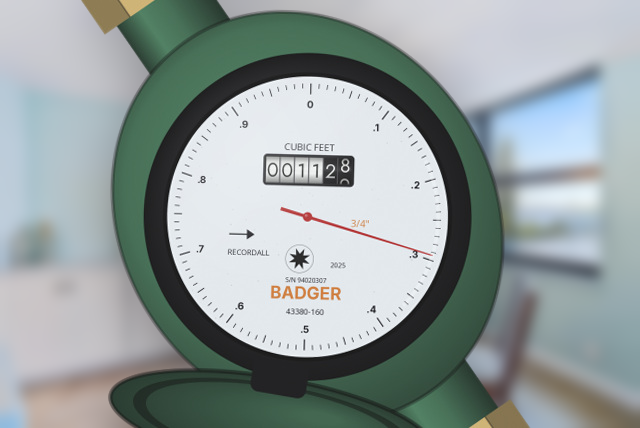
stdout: value=1128.29 unit=ft³
